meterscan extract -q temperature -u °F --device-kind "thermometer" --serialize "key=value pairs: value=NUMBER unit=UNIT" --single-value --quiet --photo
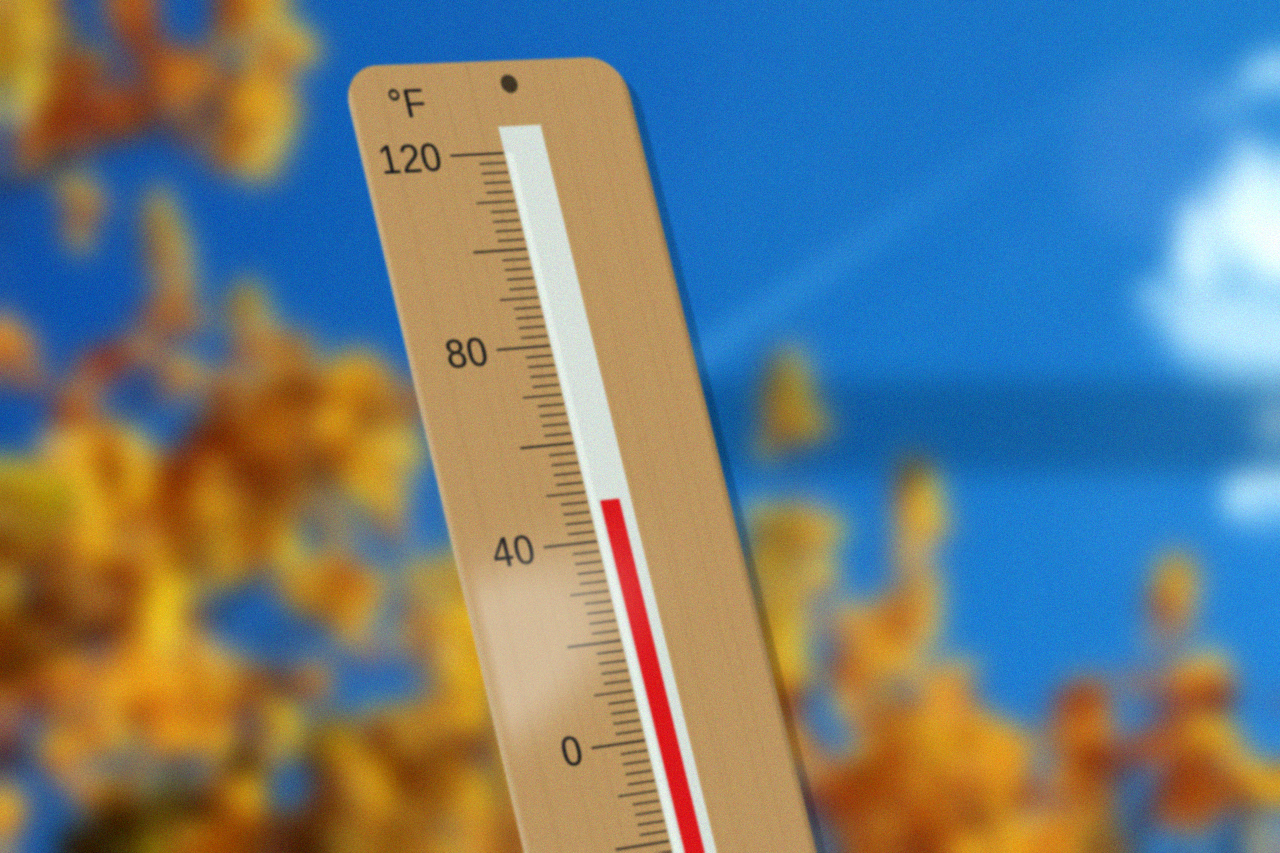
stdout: value=48 unit=°F
